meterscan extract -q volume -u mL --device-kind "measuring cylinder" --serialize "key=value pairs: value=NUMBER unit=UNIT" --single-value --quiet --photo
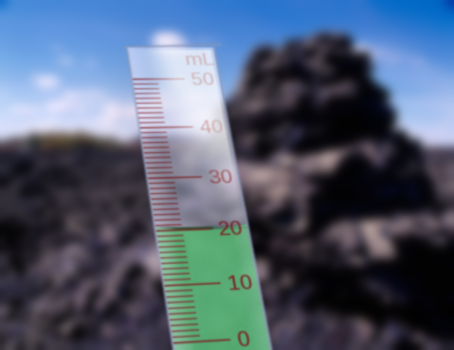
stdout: value=20 unit=mL
